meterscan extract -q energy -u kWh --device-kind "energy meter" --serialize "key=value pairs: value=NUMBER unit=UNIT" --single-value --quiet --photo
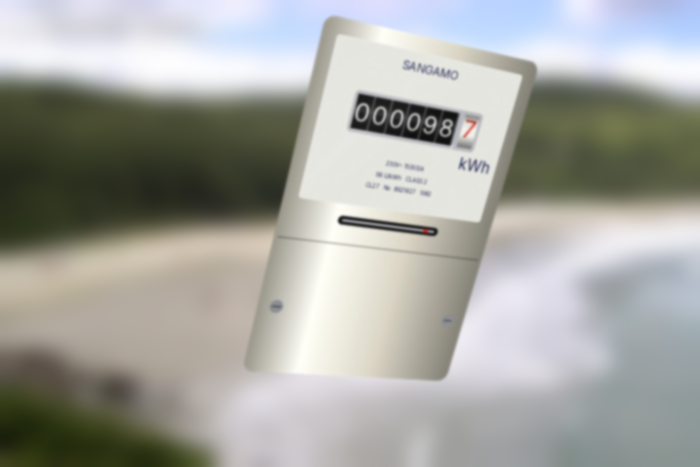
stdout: value=98.7 unit=kWh
